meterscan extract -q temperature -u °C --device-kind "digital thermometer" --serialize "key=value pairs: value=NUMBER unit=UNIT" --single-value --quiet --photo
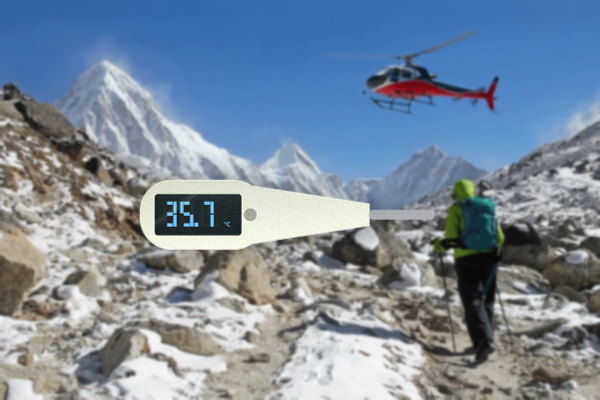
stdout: value=35.7 unit=°C
